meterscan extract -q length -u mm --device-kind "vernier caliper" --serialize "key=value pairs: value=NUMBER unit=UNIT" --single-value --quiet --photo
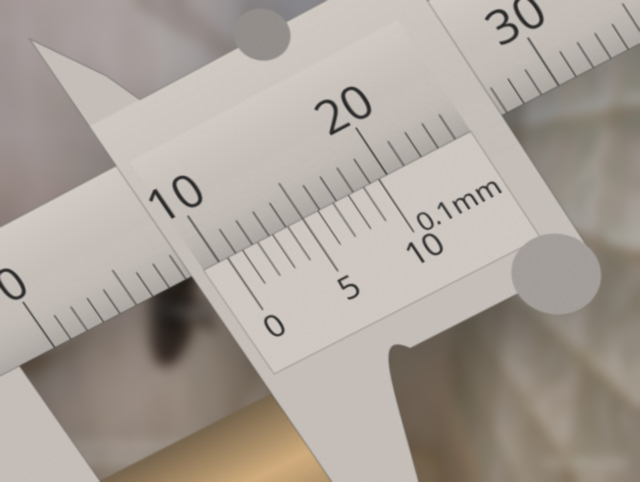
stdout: value=10.5 unit=mm
